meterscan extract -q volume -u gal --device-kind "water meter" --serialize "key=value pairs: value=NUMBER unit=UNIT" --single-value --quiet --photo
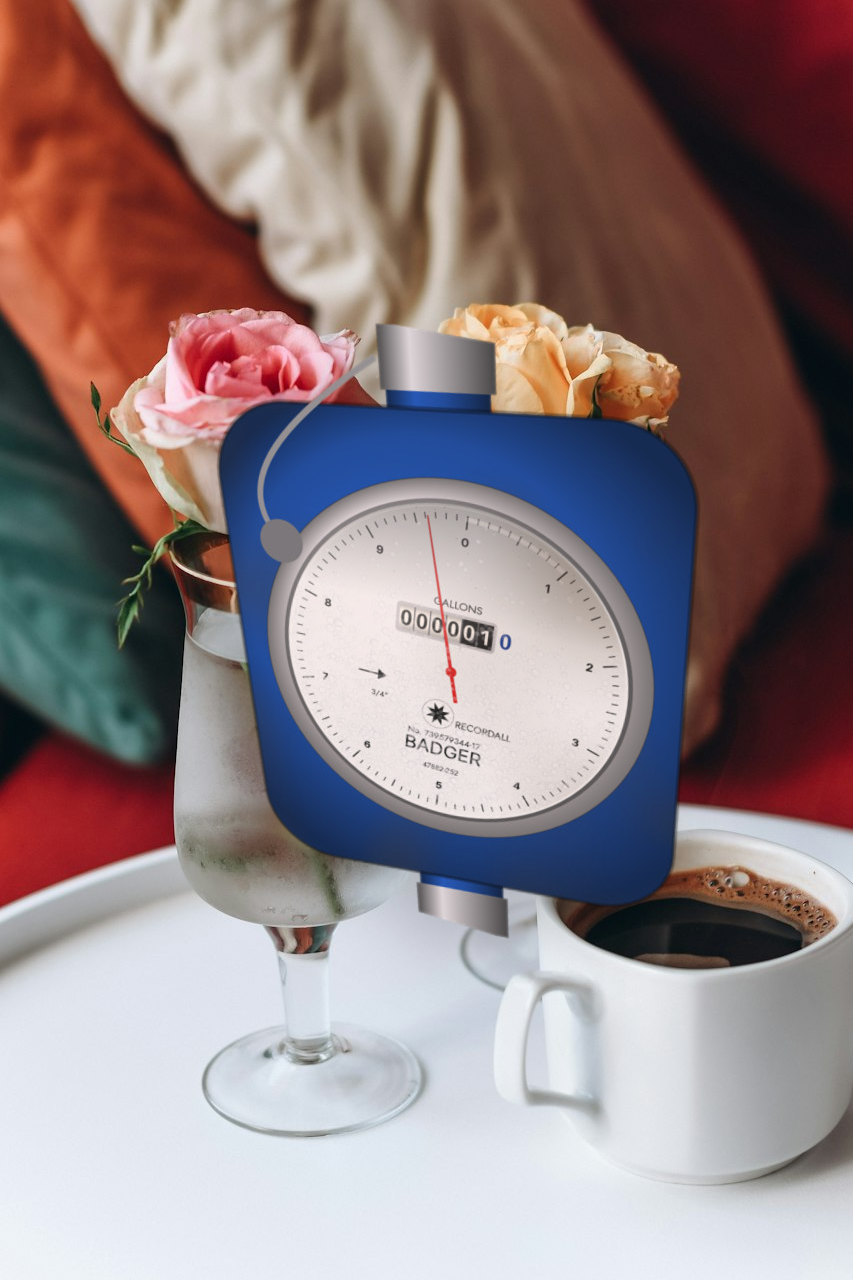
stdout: value=9.6 unit=gal
